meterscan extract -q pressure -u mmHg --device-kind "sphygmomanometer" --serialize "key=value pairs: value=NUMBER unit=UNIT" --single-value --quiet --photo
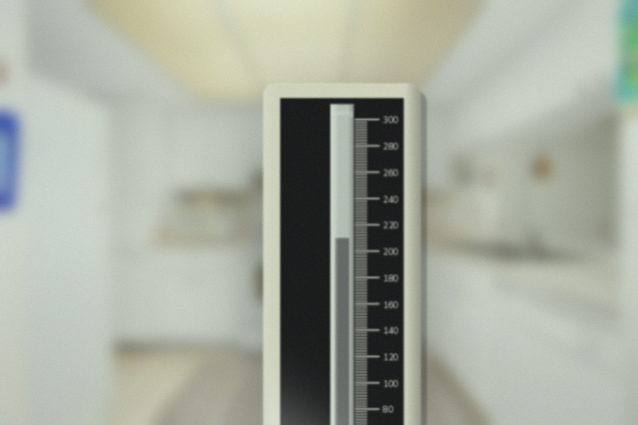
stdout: value=210 unit=mmHg
